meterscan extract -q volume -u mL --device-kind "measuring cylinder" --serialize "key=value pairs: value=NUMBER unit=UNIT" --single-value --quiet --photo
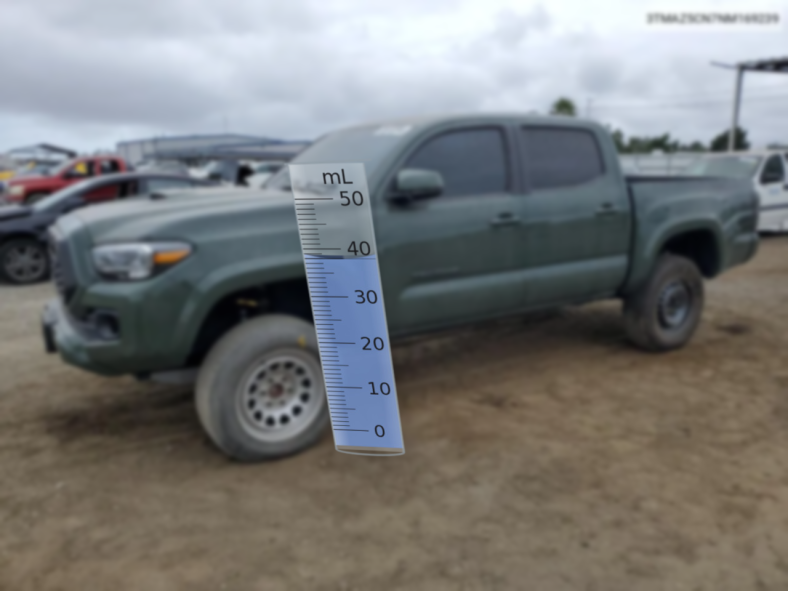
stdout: value=38 unit=mL
